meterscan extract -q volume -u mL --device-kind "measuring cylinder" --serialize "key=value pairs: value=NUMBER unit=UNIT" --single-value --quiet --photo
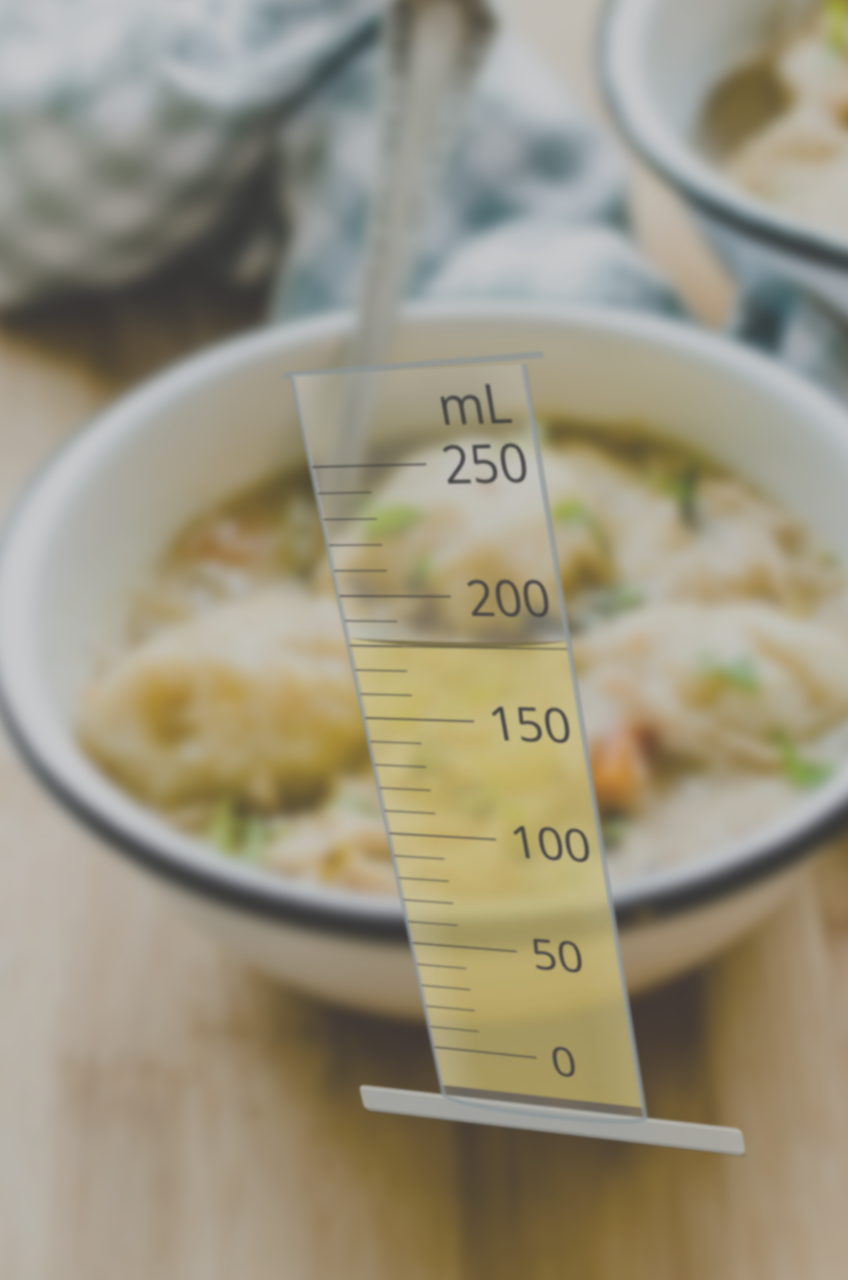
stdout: value=180 unit=mL
